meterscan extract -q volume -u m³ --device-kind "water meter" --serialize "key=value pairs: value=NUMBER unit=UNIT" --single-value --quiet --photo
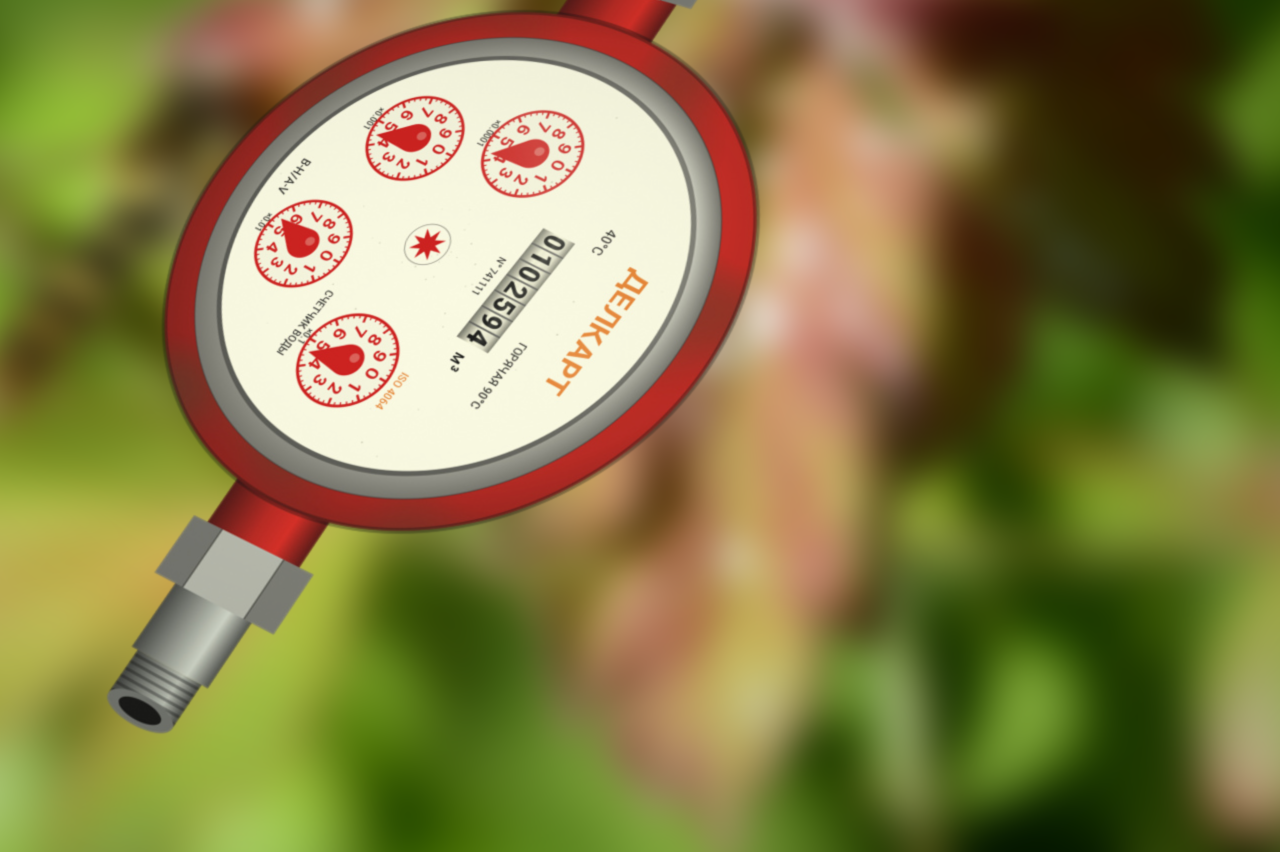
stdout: value=102594.4544 unit=m³
